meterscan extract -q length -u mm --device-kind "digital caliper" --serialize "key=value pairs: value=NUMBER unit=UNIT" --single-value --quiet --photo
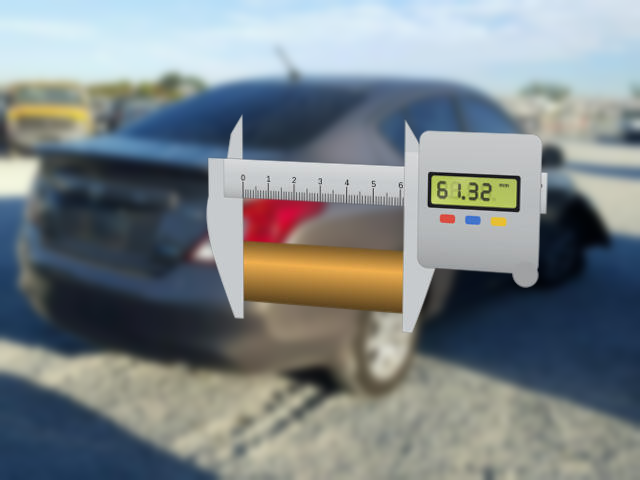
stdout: value=61.32 unit=mm
